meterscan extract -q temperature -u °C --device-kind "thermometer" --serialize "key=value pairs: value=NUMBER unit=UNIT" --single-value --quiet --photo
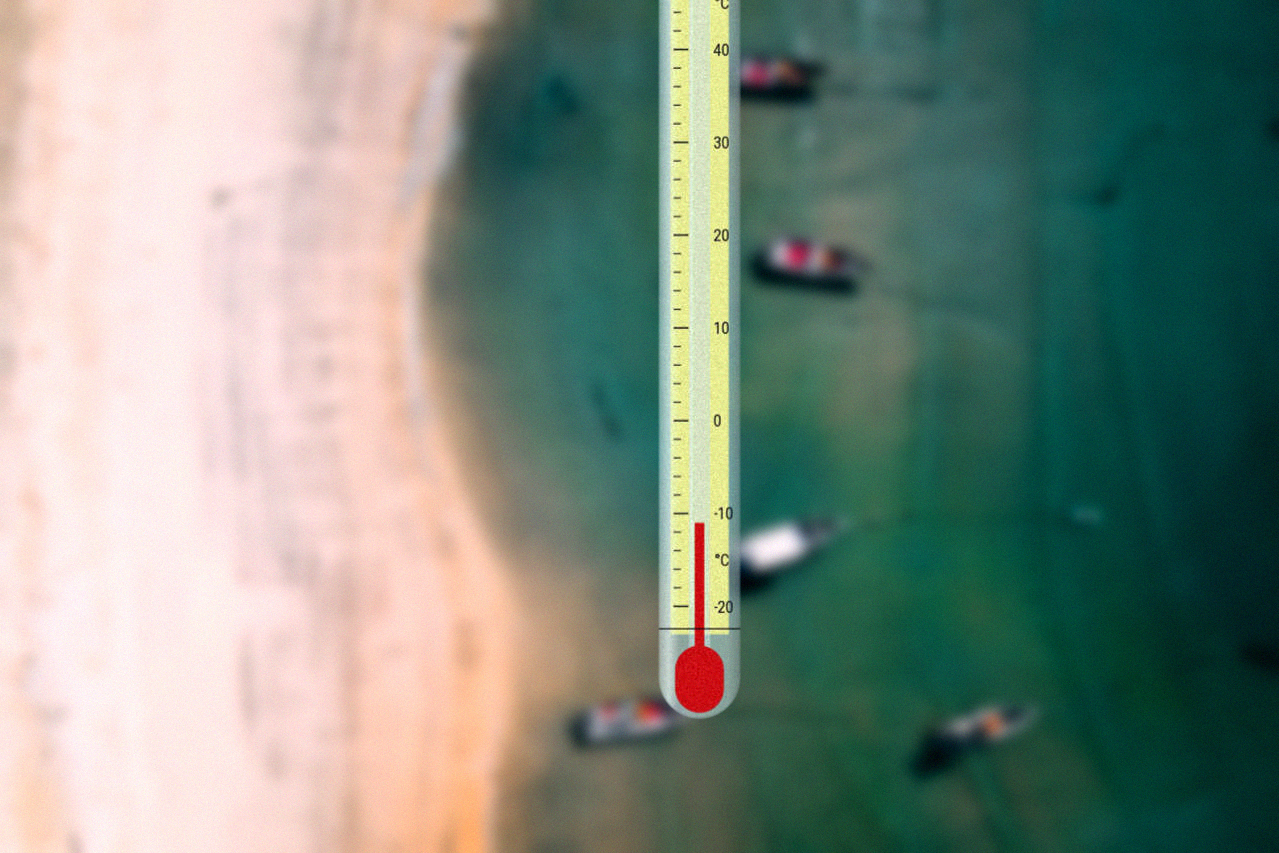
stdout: value=-11 unit=°C
